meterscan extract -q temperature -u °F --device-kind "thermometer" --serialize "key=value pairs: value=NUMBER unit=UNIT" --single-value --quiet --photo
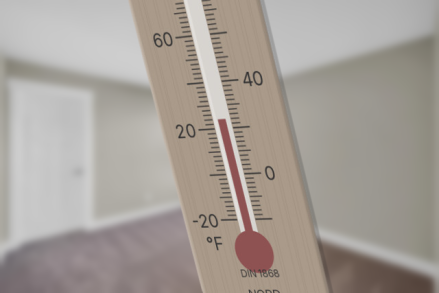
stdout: value=24 unit=°F
